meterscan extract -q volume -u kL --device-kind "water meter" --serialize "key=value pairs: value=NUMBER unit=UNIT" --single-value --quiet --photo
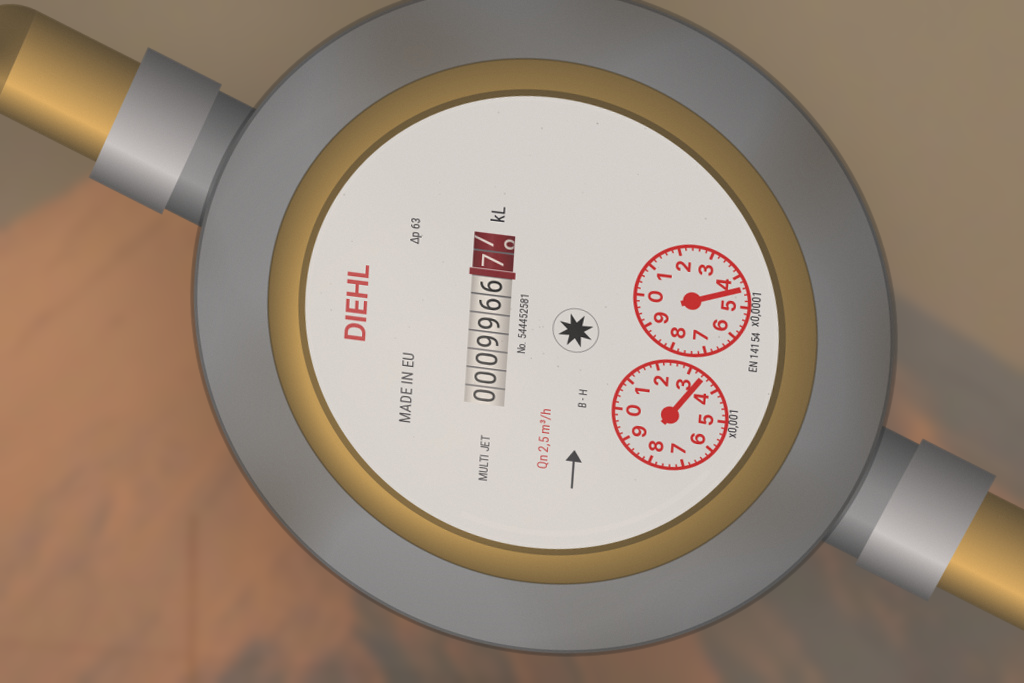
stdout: value=9966.7734 unit=kL
